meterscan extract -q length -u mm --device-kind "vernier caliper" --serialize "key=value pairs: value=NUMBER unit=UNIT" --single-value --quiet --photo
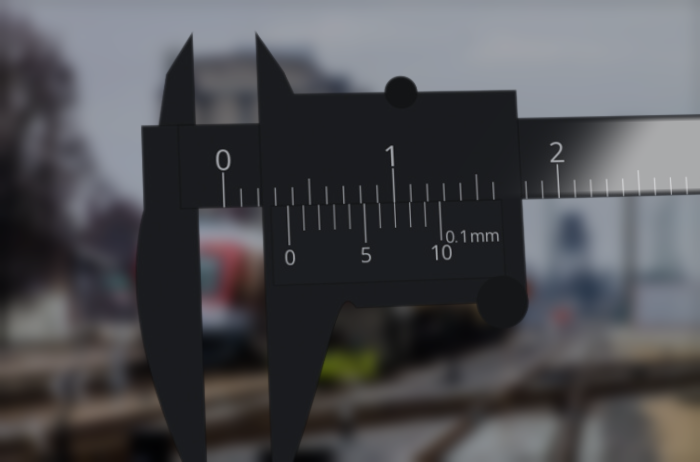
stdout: value=3.7 unit=mm
